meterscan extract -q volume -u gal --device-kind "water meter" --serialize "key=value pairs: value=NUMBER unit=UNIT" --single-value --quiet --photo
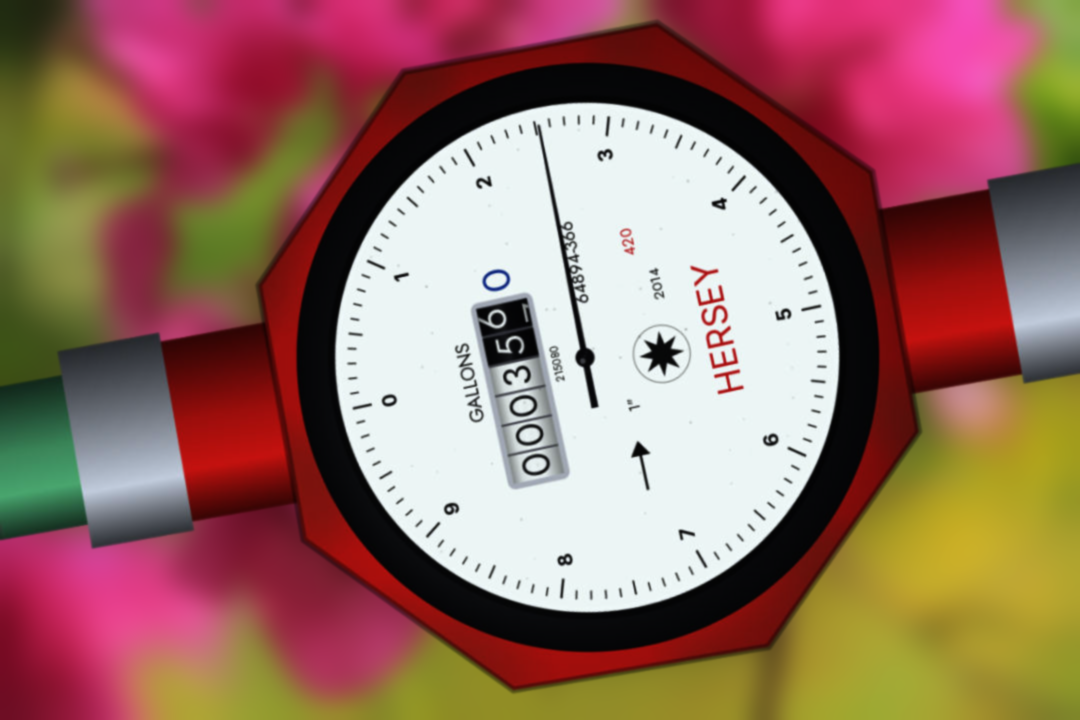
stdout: value=3562.5 unit=gal
